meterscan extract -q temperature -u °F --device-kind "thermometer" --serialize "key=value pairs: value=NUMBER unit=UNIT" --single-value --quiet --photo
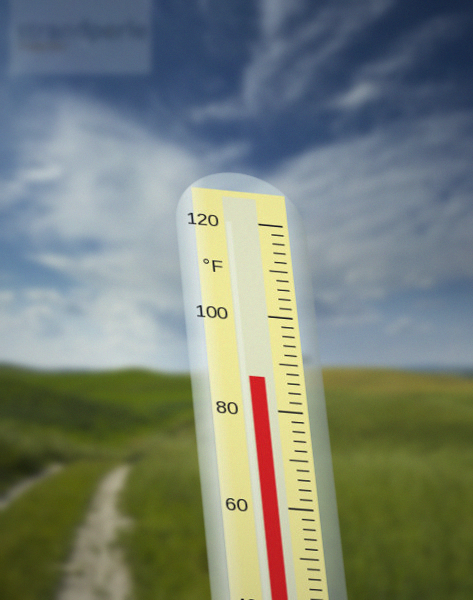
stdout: value=87 unit=°F
